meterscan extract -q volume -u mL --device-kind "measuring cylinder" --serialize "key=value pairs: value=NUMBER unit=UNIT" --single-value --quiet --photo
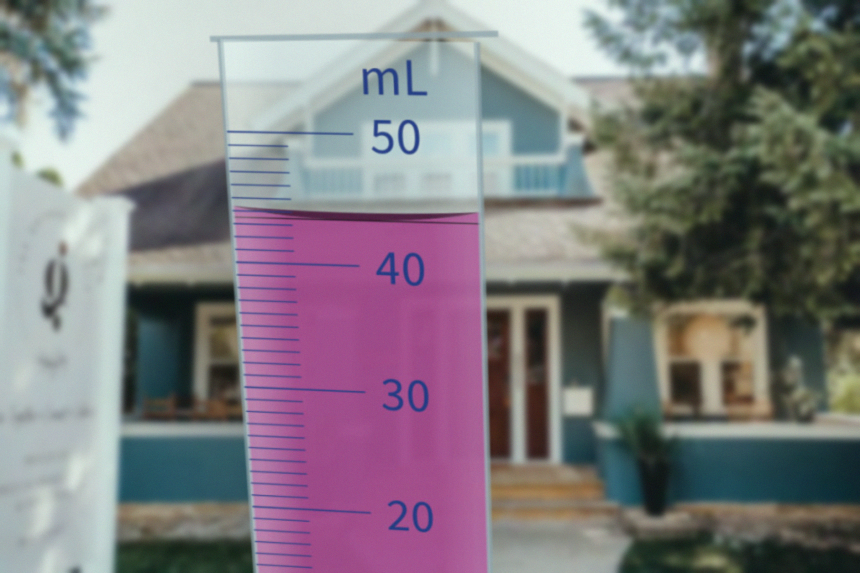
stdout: value=43.5 unit=mL
